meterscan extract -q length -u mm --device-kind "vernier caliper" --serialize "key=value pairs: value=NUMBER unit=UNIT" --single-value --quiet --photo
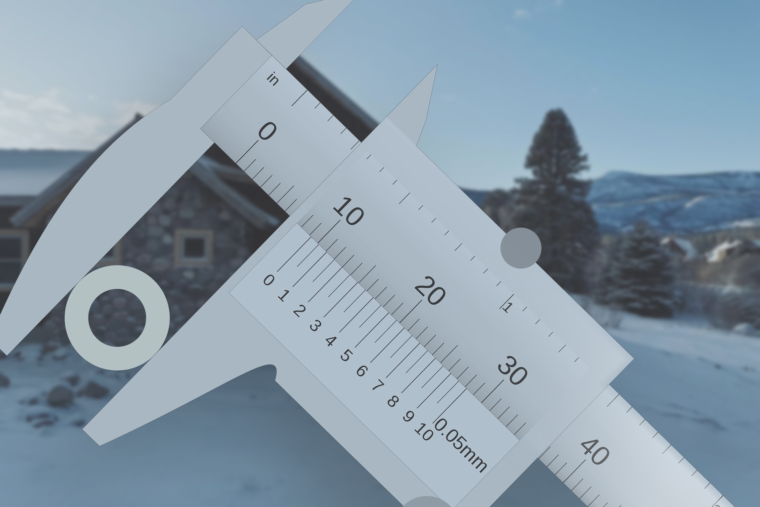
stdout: value=9.2 unit=mm
